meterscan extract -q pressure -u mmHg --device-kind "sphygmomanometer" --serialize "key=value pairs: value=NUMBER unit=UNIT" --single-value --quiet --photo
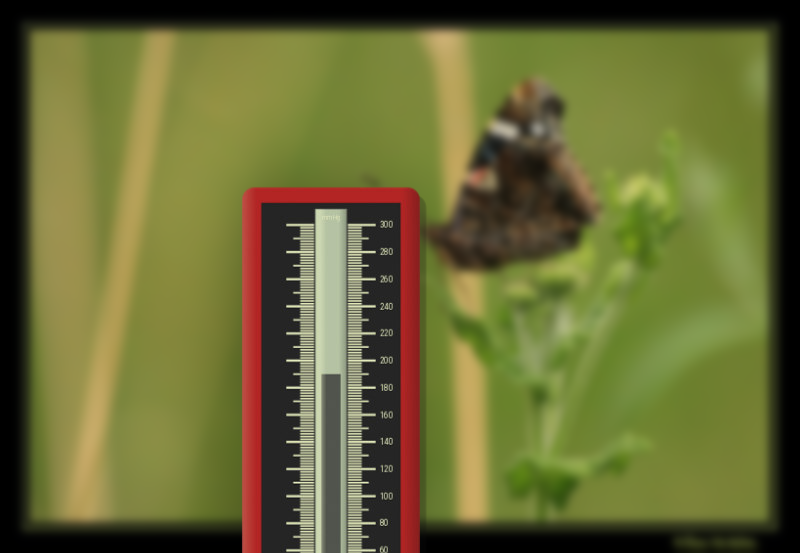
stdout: value=190 unit=mmHg
